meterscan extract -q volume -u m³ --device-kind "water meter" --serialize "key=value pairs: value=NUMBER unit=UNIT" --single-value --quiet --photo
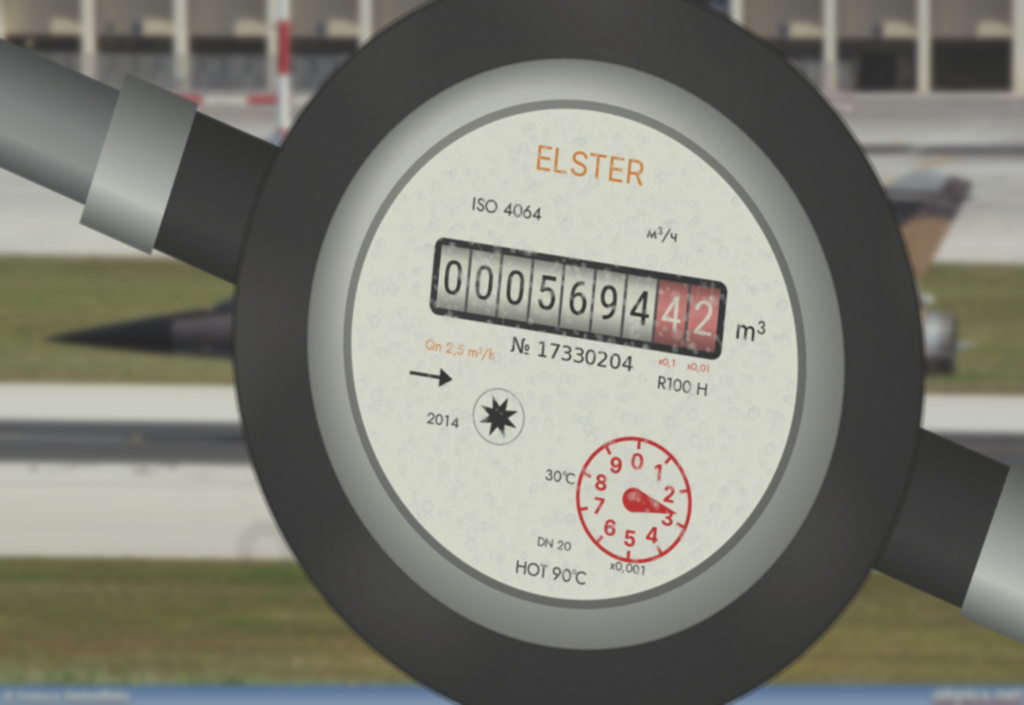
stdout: value=5694.422 unit=m³
